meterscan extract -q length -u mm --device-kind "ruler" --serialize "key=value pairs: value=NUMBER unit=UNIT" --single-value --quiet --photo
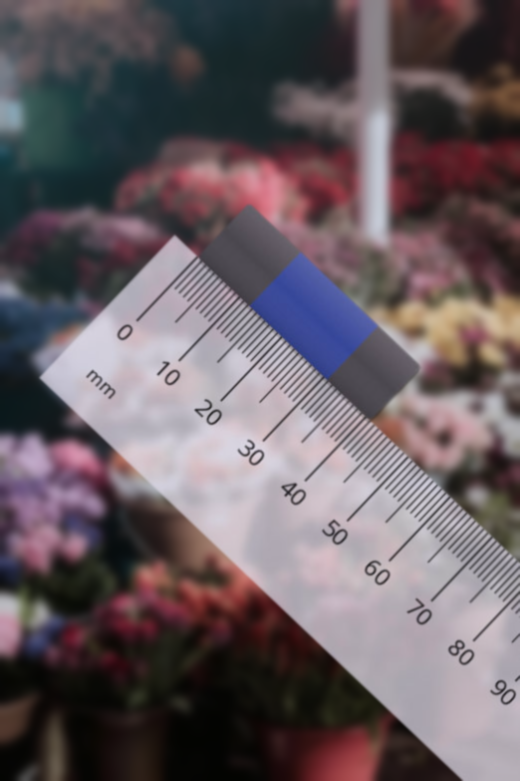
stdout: value=41 unit=mm
